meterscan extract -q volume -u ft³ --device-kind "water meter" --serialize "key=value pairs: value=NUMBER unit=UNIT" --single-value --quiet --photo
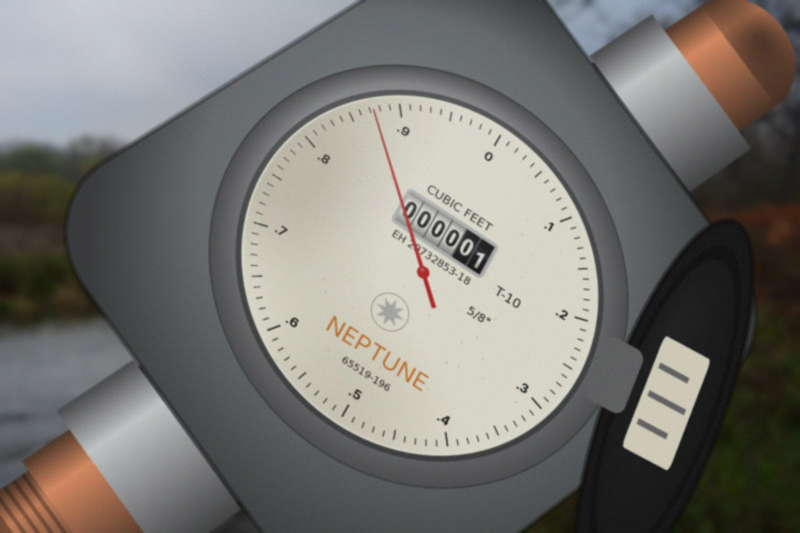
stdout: value=0.87 unit=ft³
